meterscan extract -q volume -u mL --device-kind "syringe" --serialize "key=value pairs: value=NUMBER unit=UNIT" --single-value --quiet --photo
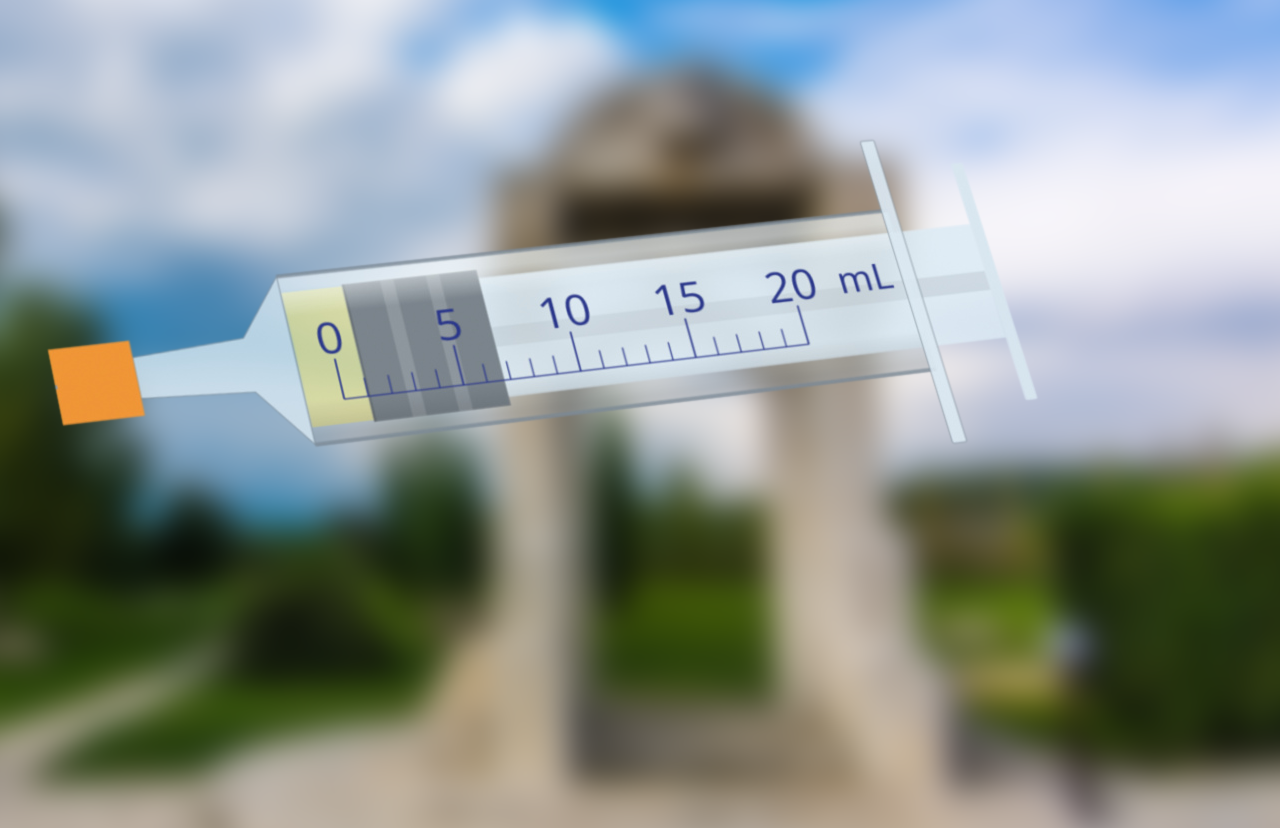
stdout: value=1 unit=mL
